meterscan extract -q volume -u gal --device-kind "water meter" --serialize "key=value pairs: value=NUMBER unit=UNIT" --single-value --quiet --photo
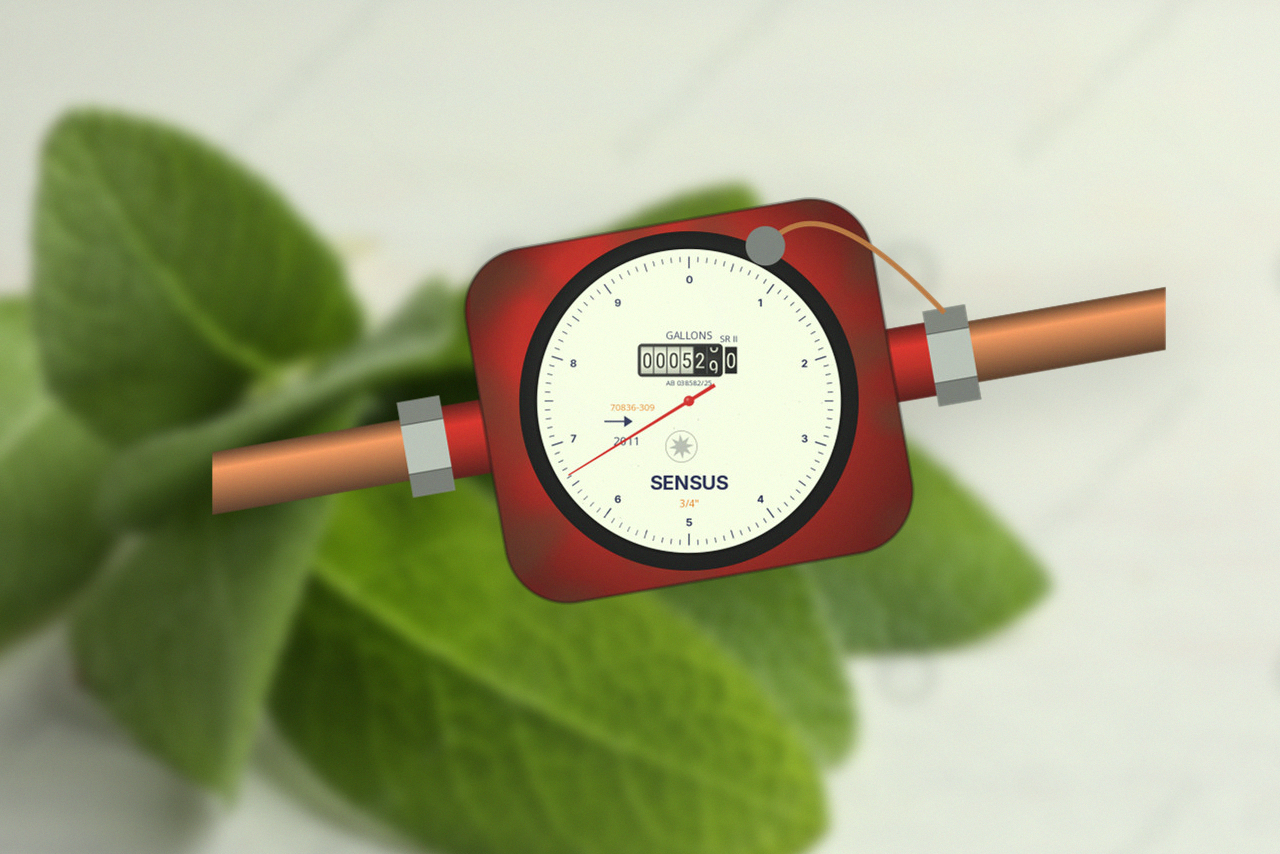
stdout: value=5286.6 unit=gal
